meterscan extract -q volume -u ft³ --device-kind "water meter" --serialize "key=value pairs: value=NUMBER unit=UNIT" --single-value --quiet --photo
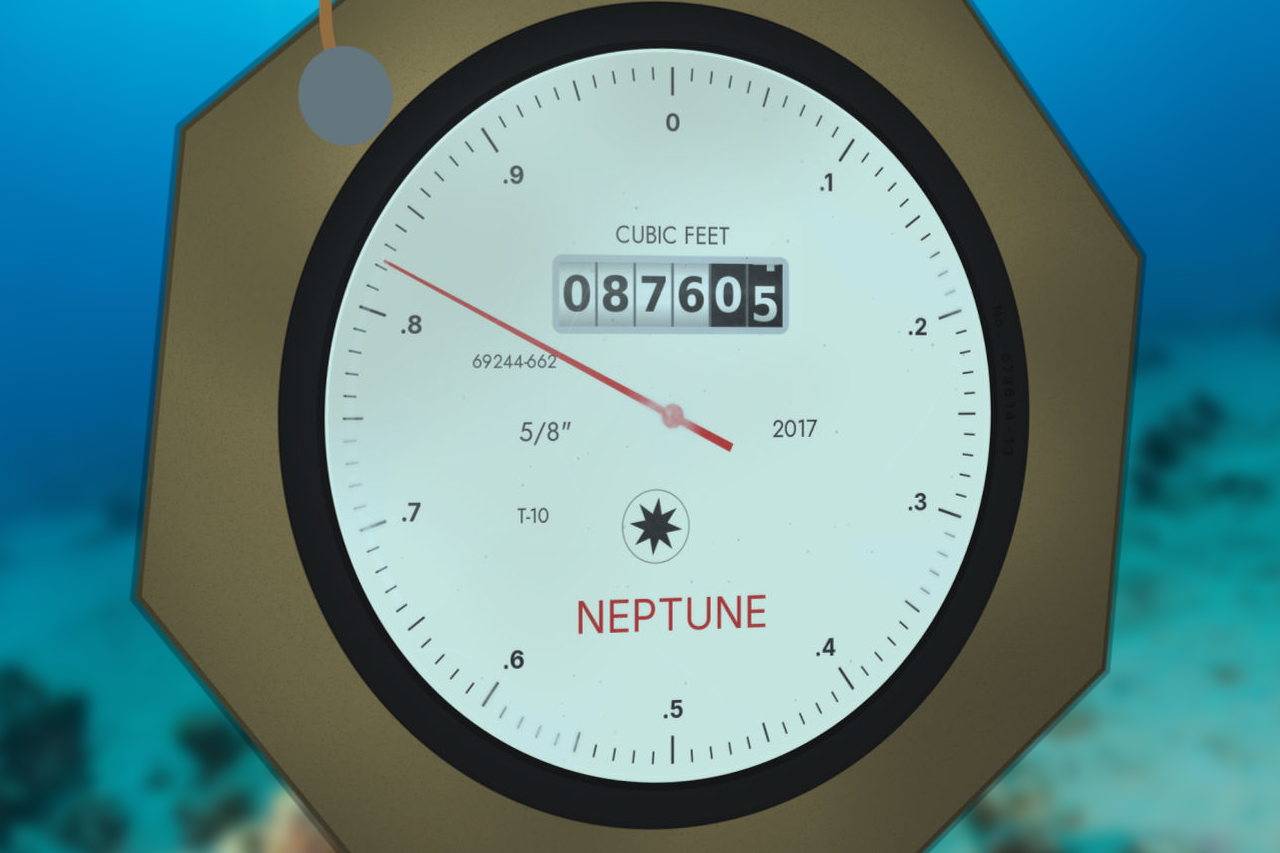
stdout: value=87604.82 unit=ft³
